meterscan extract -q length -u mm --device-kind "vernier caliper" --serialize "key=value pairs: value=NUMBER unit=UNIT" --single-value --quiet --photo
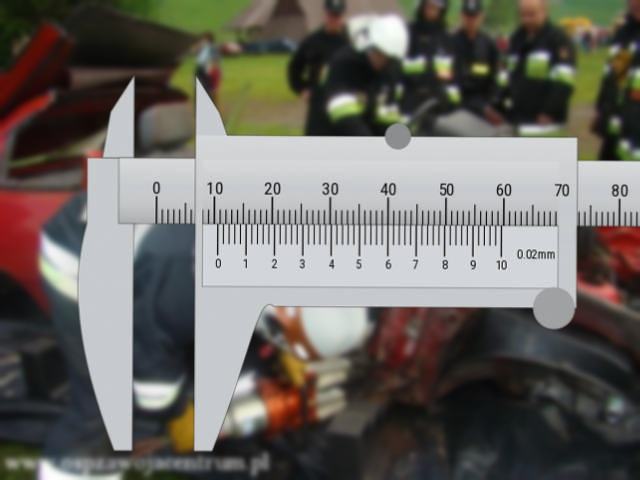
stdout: value=10.6 unit=mm
